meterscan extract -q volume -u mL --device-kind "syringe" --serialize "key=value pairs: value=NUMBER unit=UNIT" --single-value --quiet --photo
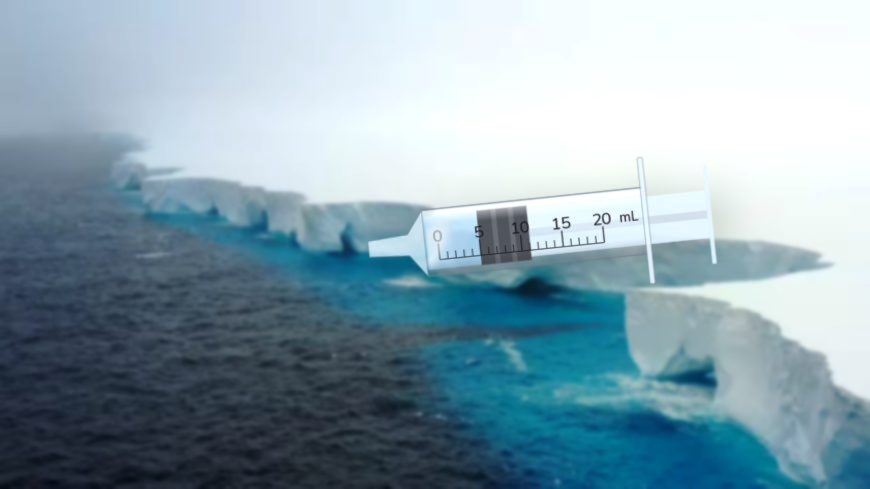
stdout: value=5 unit=mL
